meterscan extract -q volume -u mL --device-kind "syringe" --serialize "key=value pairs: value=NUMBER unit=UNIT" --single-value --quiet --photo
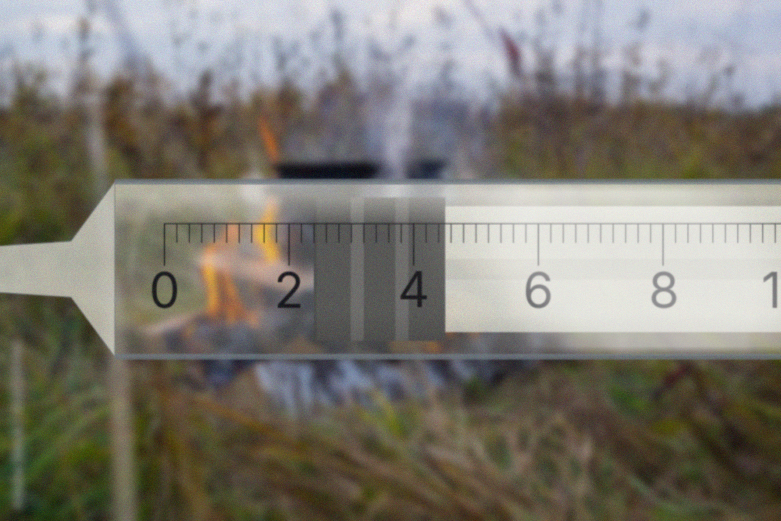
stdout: value=2.4 unit=mL
